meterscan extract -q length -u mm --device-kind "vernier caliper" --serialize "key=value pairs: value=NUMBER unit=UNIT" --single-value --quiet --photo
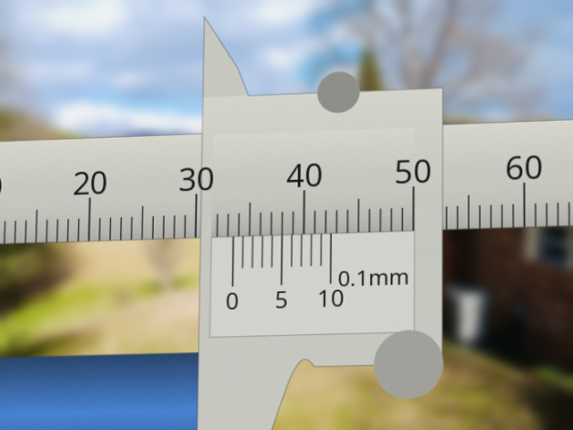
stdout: value=33.5 unit=mm
